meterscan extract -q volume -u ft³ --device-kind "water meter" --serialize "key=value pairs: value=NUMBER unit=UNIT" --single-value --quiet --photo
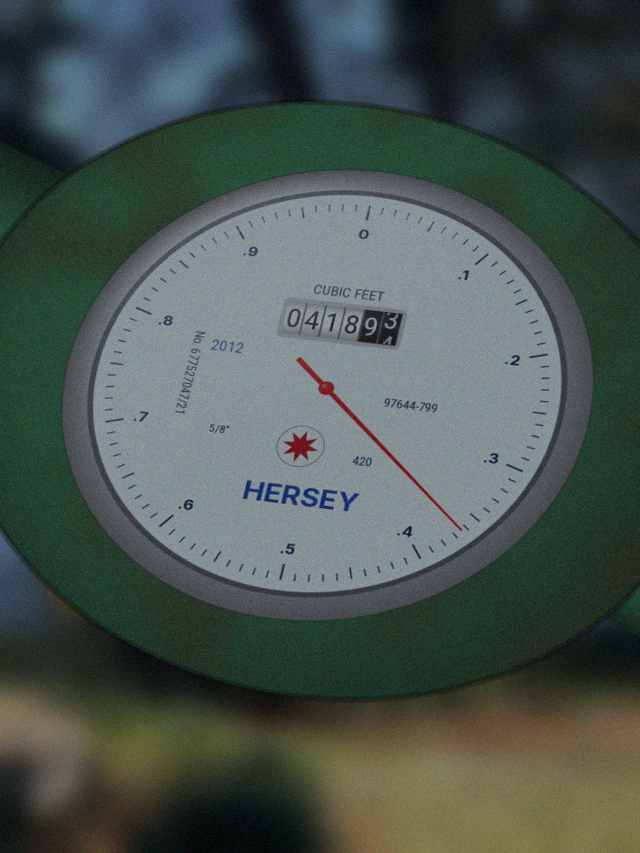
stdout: value=41893.36 unit=ft³
